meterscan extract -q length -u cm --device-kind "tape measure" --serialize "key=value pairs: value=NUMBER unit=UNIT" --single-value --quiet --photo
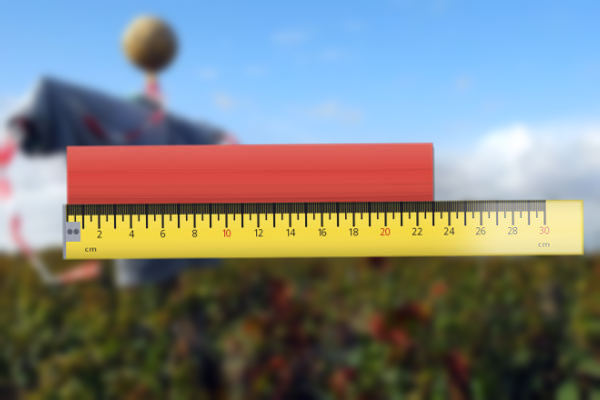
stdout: value=23 unit=cm
